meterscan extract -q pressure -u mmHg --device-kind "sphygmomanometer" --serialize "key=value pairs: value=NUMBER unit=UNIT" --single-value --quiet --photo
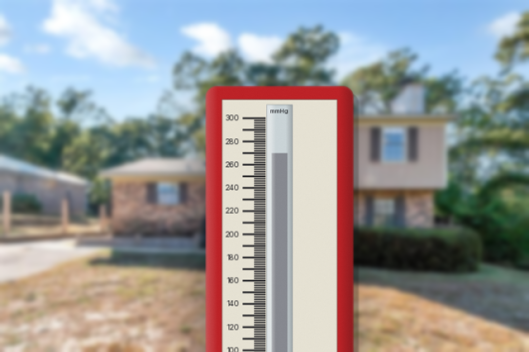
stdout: value=270 unit=mmHg
